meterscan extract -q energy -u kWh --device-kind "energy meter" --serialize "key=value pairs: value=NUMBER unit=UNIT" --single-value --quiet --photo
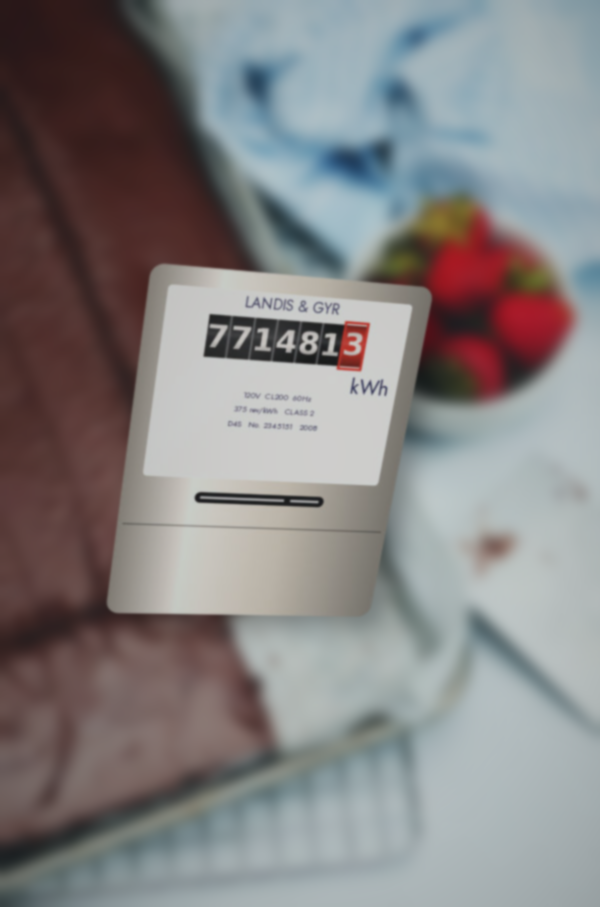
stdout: value=771481.3 unit=kWh
